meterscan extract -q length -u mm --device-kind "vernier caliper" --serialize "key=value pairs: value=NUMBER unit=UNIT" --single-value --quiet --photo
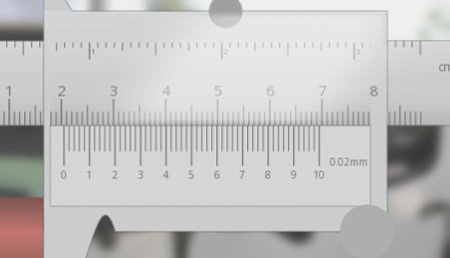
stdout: value=20.5 unit=mm
